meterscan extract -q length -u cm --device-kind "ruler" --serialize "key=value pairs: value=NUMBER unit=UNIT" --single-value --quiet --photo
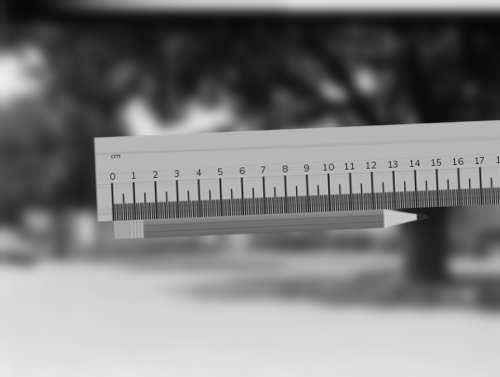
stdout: value=14.5 unit=cm
